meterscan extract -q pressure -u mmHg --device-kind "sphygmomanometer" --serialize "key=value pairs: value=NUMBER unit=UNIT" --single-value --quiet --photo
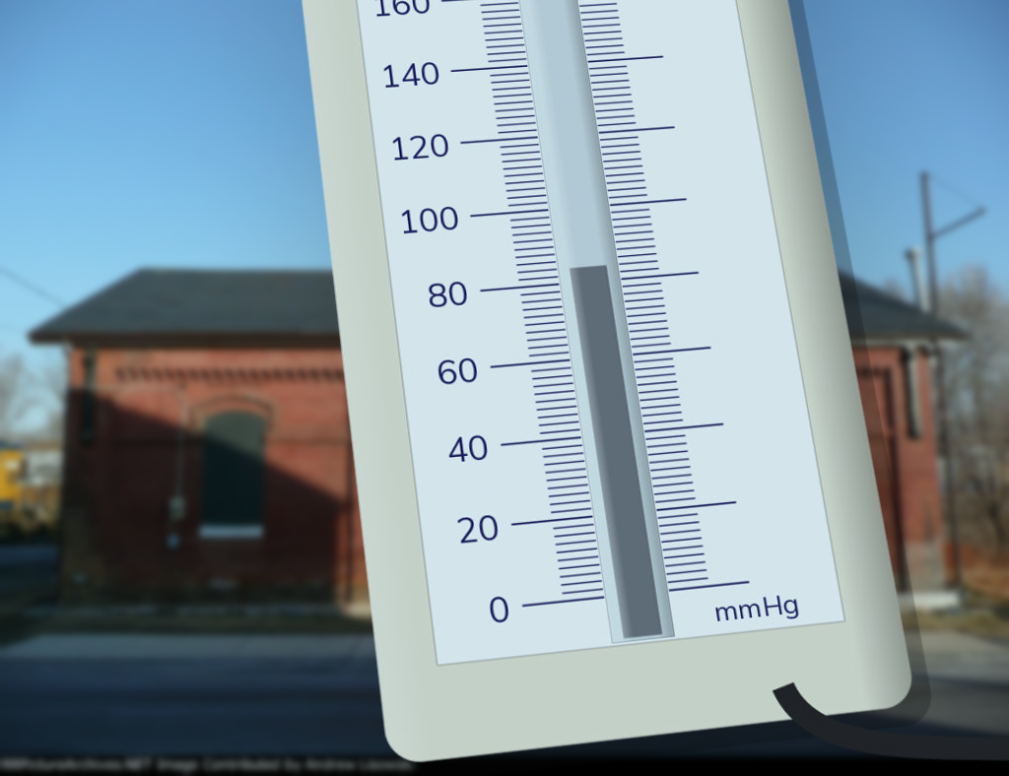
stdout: value=84 unit=mmHg
